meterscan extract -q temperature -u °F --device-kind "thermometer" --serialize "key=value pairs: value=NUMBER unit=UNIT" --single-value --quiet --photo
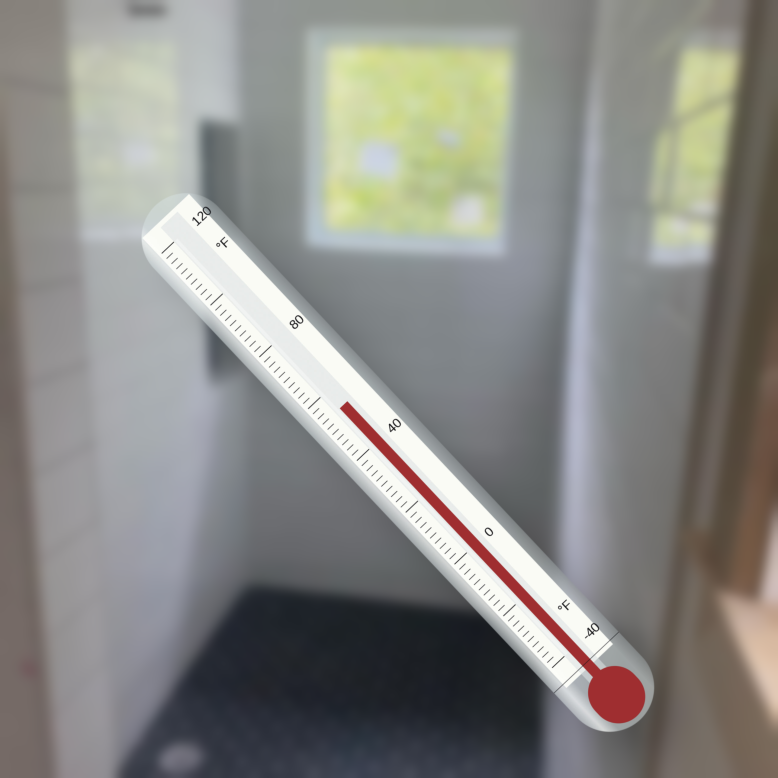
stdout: value=54 unit=°F
